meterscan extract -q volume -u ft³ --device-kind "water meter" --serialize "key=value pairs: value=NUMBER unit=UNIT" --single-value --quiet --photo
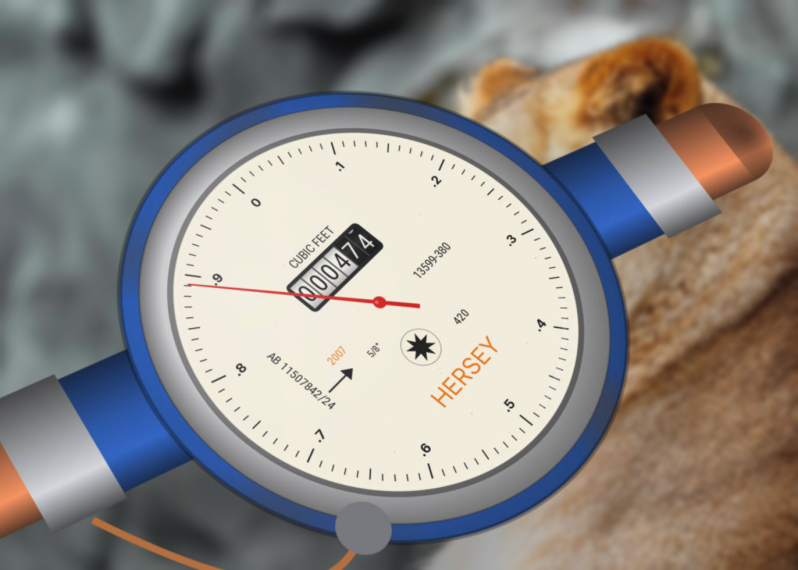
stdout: value=473.89 unit=ft³
